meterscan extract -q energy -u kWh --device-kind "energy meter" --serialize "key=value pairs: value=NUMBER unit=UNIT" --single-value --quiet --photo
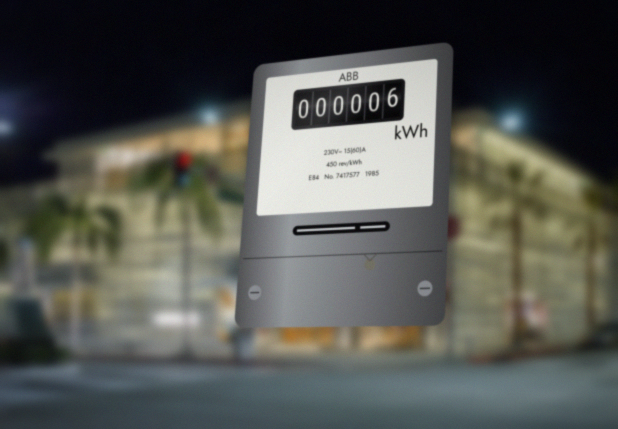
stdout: value=6 unit=kWh
